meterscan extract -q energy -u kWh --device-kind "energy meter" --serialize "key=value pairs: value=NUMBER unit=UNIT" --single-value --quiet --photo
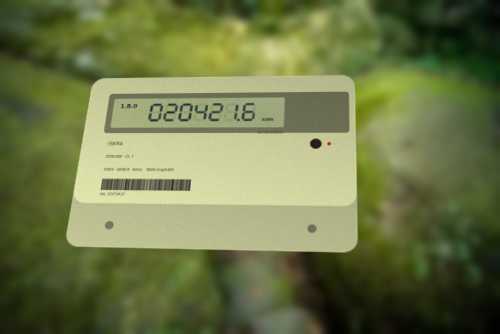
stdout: value=20421.6 unit=kWh
